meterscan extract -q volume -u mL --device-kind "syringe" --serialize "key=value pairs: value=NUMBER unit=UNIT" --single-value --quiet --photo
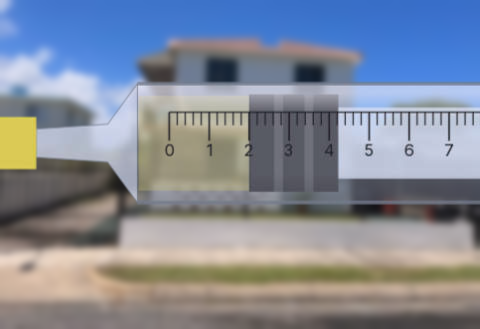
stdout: value=2 unit=mL
